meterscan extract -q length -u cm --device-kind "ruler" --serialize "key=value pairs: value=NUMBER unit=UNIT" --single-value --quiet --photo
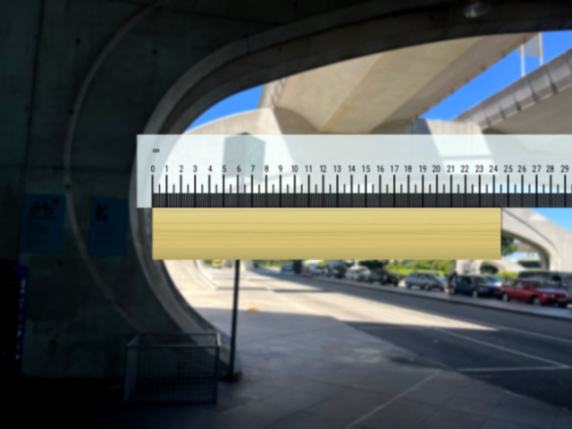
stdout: value=24.5 unit=cm
